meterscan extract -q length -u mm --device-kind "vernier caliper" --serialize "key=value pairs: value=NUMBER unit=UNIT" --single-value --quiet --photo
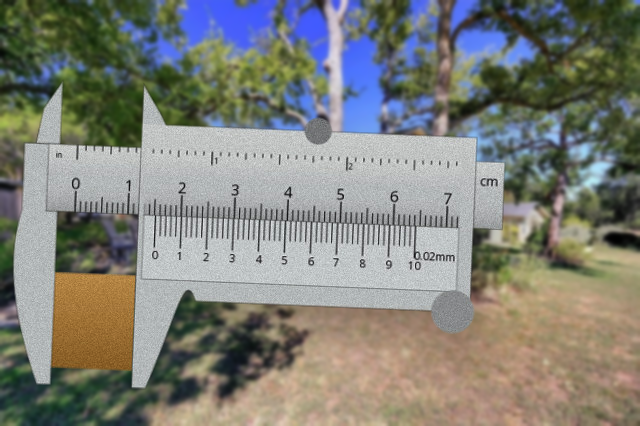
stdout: value=15.2 unit=mm
